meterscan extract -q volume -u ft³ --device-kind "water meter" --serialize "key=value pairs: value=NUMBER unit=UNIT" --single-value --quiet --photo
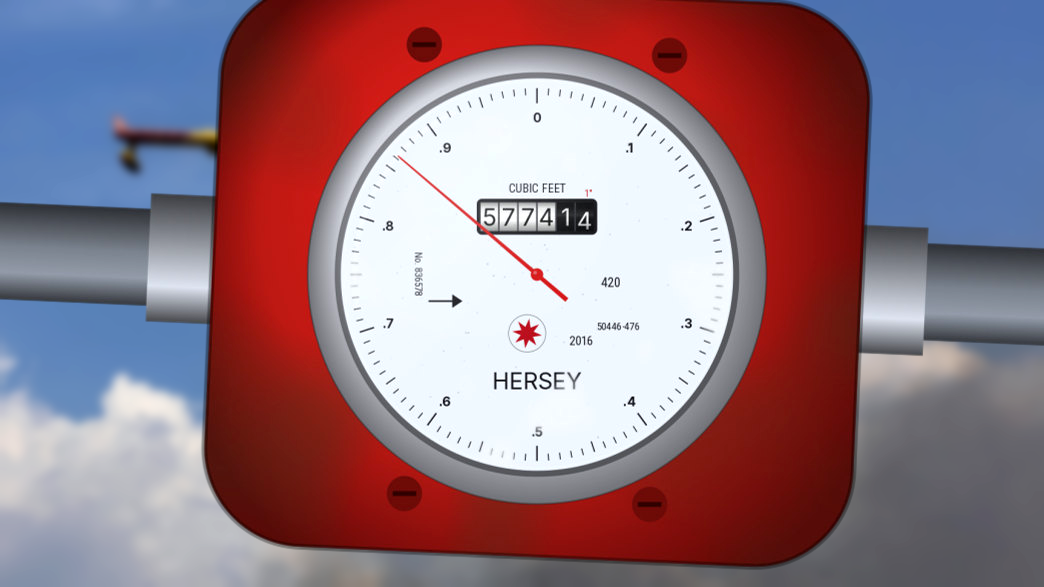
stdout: value=577413.86 unit=ft³
